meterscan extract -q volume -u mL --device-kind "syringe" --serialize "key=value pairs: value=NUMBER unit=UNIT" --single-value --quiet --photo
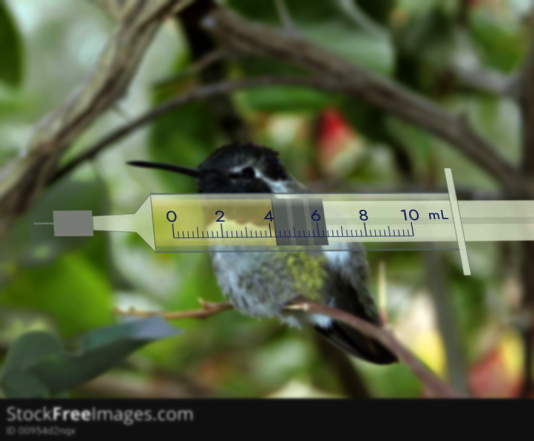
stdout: value=4.2 unit=mL
